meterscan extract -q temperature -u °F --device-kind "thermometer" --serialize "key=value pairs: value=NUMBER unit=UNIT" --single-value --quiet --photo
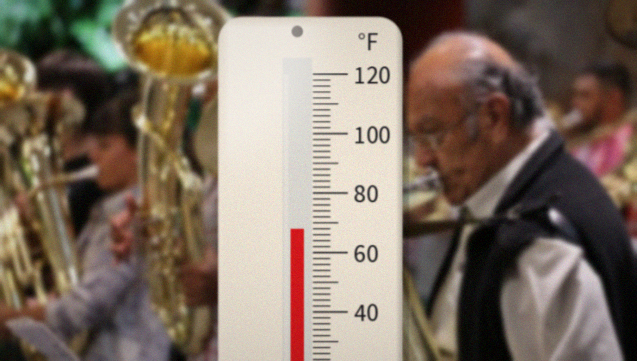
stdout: value=68 unit=°F
